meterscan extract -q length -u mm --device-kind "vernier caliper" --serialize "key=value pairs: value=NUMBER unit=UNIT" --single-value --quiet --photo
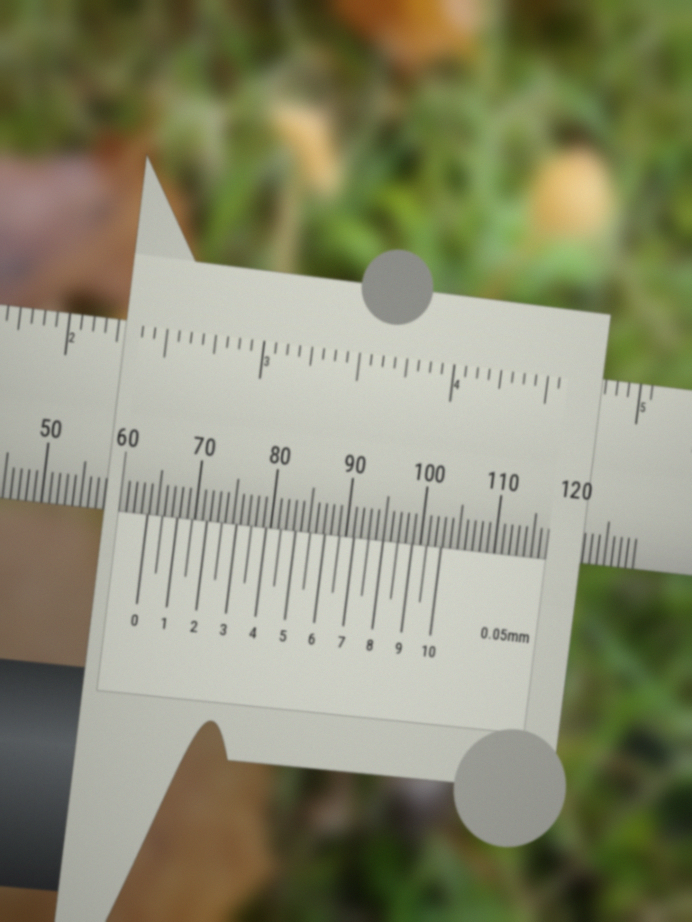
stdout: value=63.8 unit=mm
